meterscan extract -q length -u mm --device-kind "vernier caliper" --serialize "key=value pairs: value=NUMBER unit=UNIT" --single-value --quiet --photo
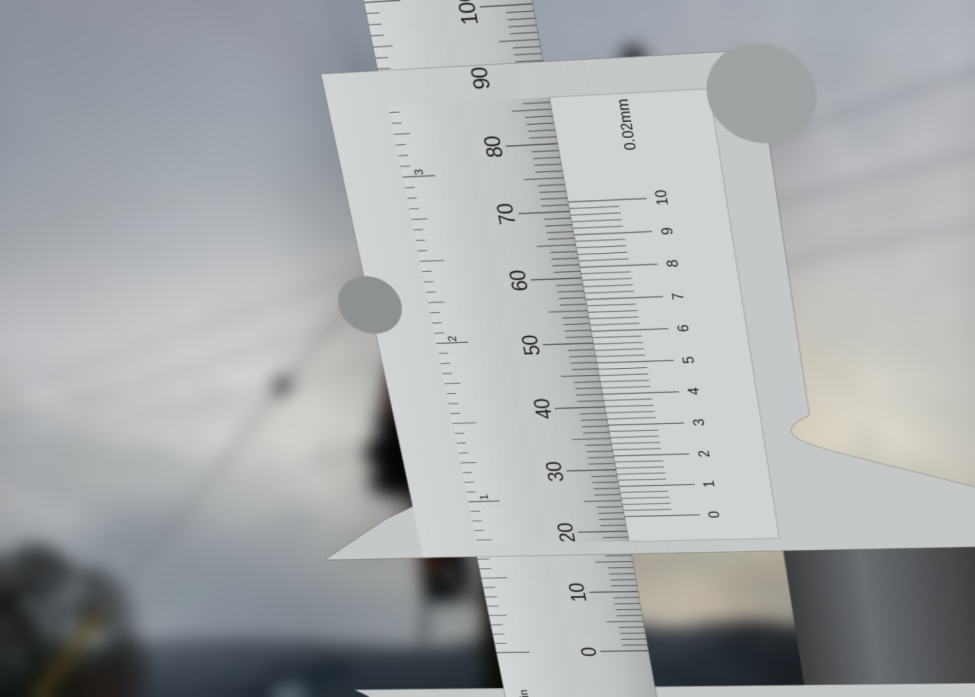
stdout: value=22.4 unit=mm
